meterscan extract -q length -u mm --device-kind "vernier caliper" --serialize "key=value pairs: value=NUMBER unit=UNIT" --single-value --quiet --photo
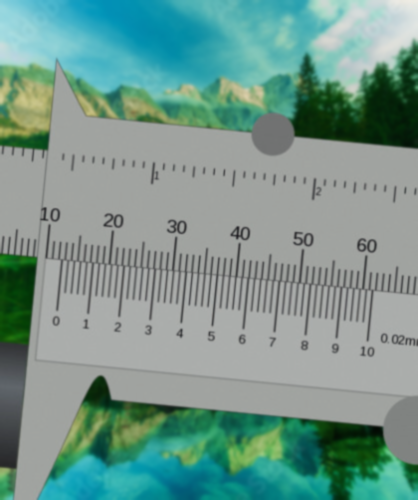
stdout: value=12.5 unit=mm
